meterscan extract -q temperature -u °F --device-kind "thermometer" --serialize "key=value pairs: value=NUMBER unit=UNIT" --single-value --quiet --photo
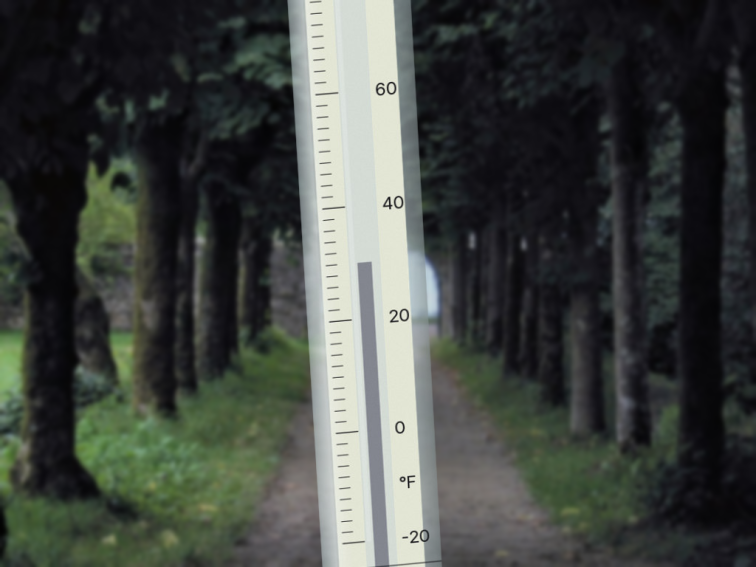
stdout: value=30 unit=°F
